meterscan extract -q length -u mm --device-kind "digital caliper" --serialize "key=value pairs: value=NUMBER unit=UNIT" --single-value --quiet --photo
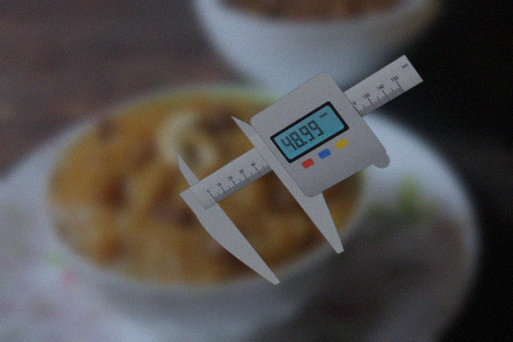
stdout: value=48.99 unit=mm
